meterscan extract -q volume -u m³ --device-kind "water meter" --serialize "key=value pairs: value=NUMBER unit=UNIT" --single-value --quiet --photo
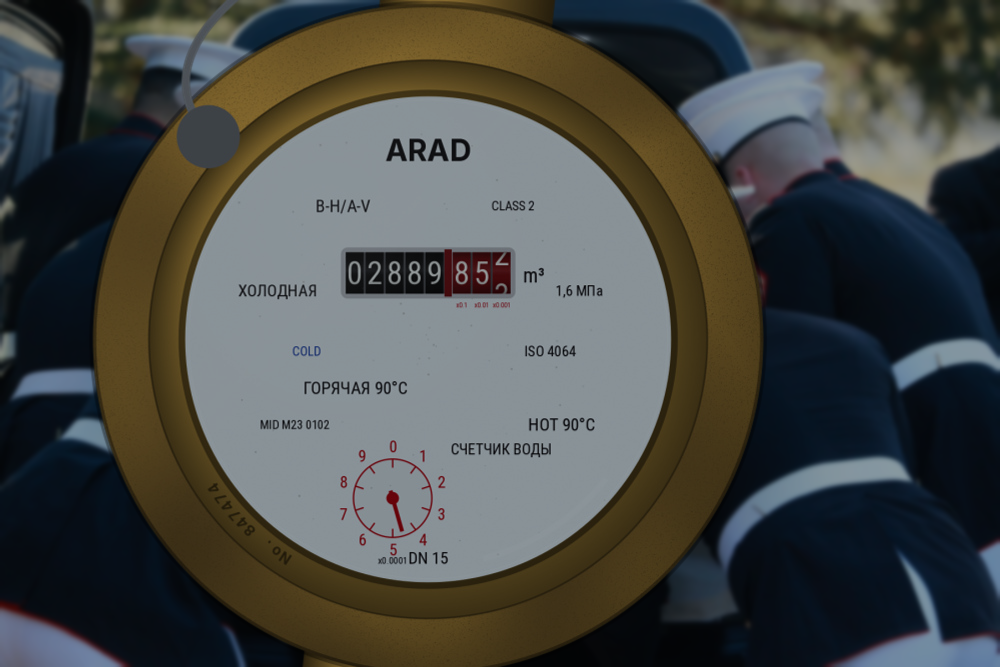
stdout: value=2889.8524 unit=m³
